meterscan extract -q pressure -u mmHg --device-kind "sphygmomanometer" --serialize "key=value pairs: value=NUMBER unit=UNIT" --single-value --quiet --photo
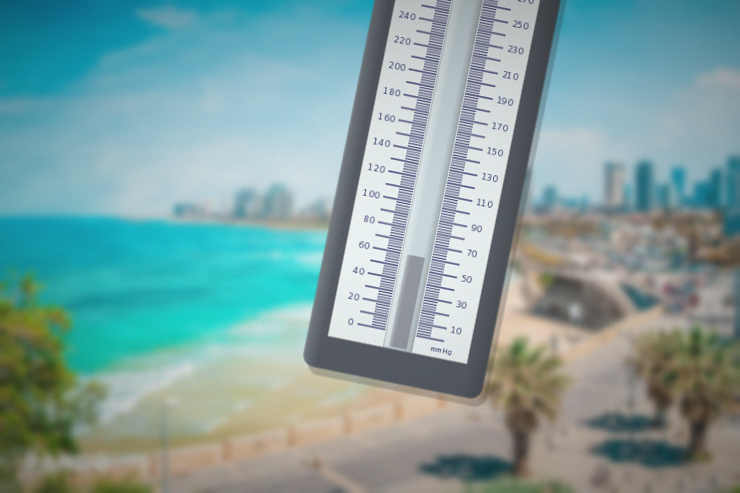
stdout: value=60 unit=mmHg
